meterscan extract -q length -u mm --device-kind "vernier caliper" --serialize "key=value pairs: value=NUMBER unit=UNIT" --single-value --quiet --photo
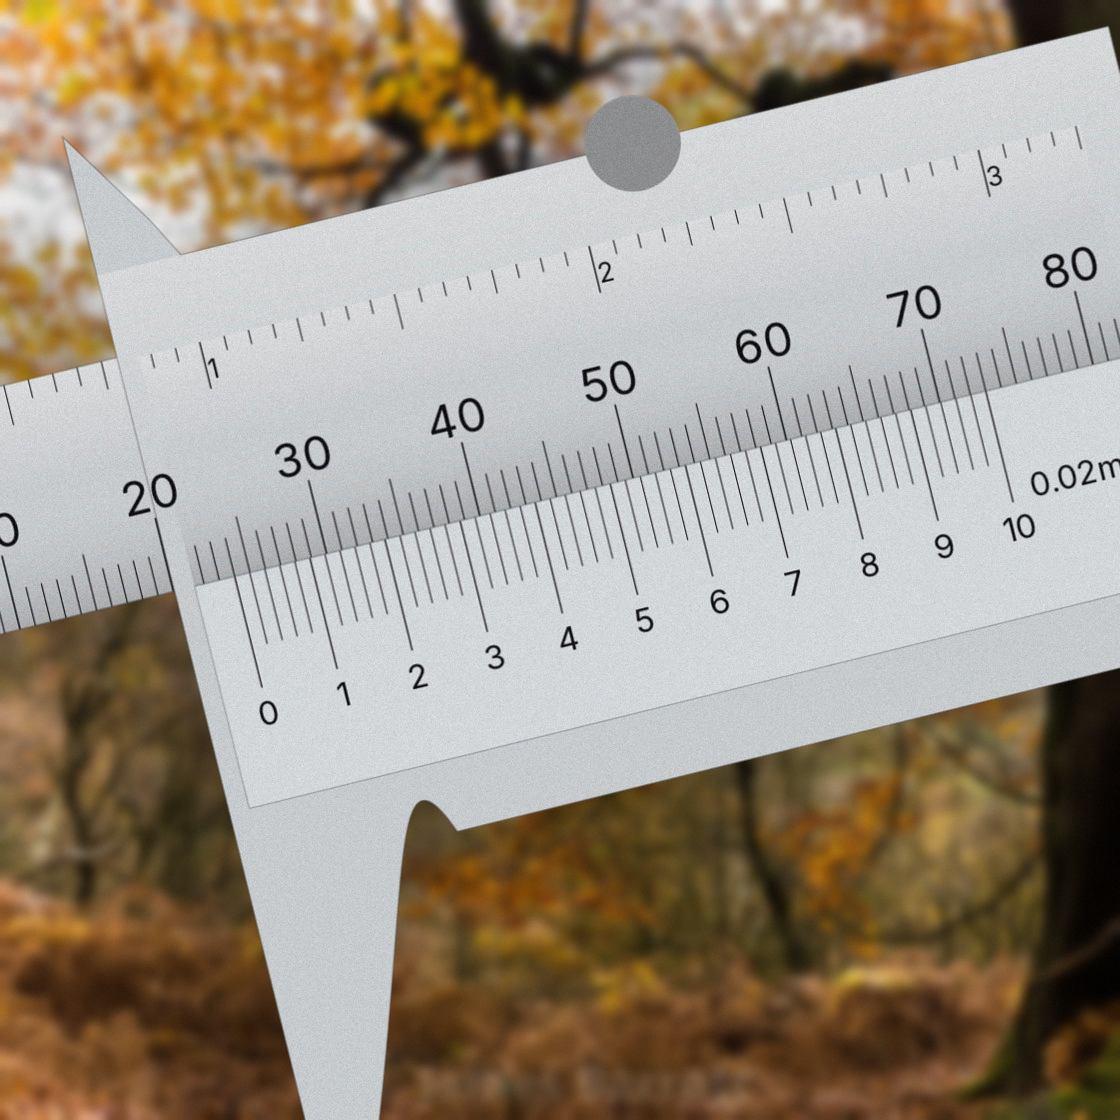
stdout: value=24.0 unit=mm
